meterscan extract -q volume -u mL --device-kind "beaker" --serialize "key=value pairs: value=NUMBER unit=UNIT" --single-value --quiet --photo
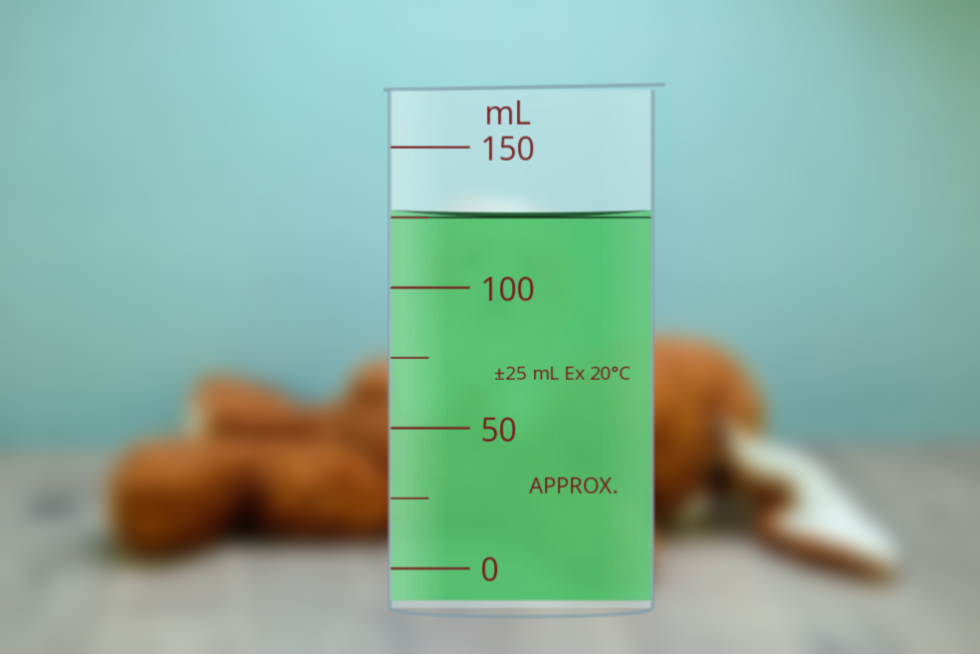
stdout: value=125 unit=mL
